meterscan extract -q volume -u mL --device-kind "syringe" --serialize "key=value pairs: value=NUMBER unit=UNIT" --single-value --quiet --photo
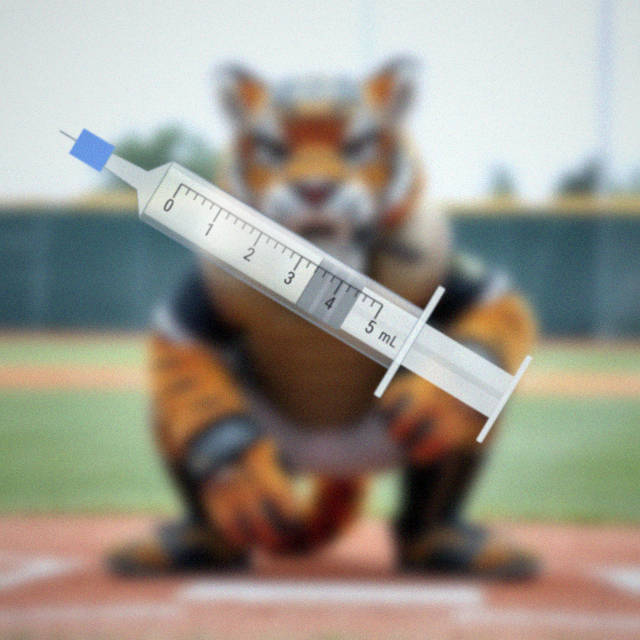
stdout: value=3.4 unit=mL
